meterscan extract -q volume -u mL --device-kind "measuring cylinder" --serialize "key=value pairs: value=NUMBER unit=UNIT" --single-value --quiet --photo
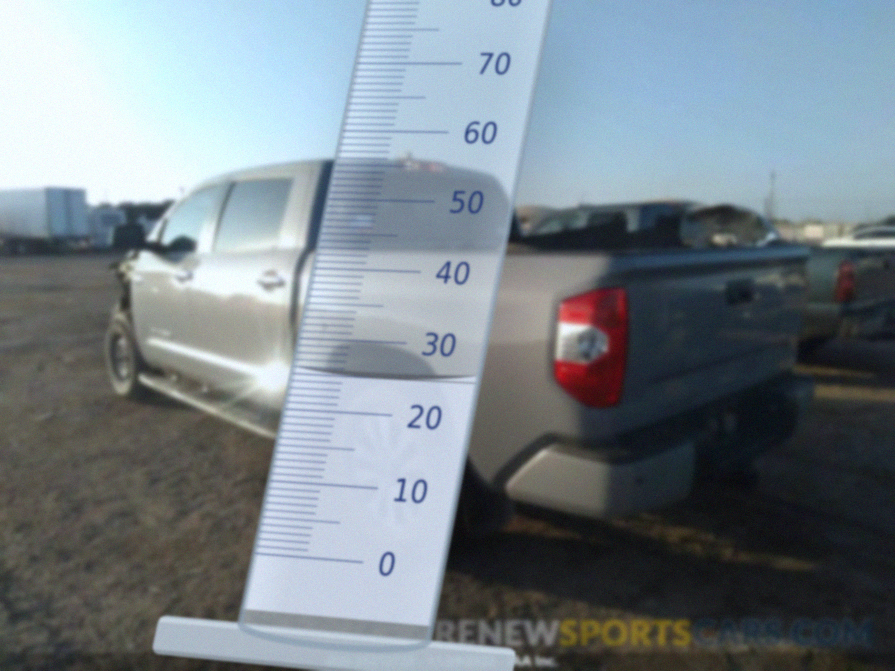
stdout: value=25 unit=mL
